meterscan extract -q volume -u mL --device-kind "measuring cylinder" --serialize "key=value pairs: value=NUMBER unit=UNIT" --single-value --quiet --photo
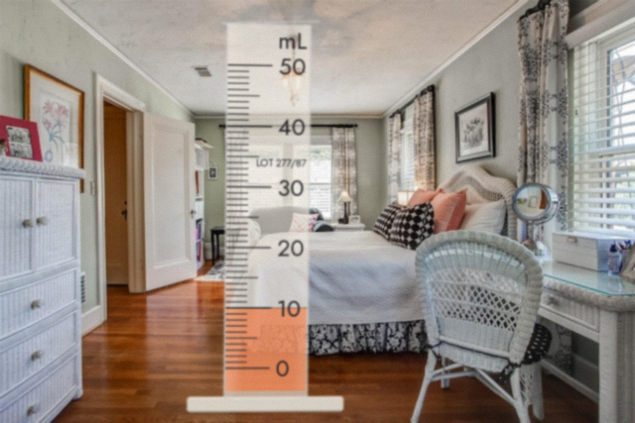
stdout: value=10 unit=mL
